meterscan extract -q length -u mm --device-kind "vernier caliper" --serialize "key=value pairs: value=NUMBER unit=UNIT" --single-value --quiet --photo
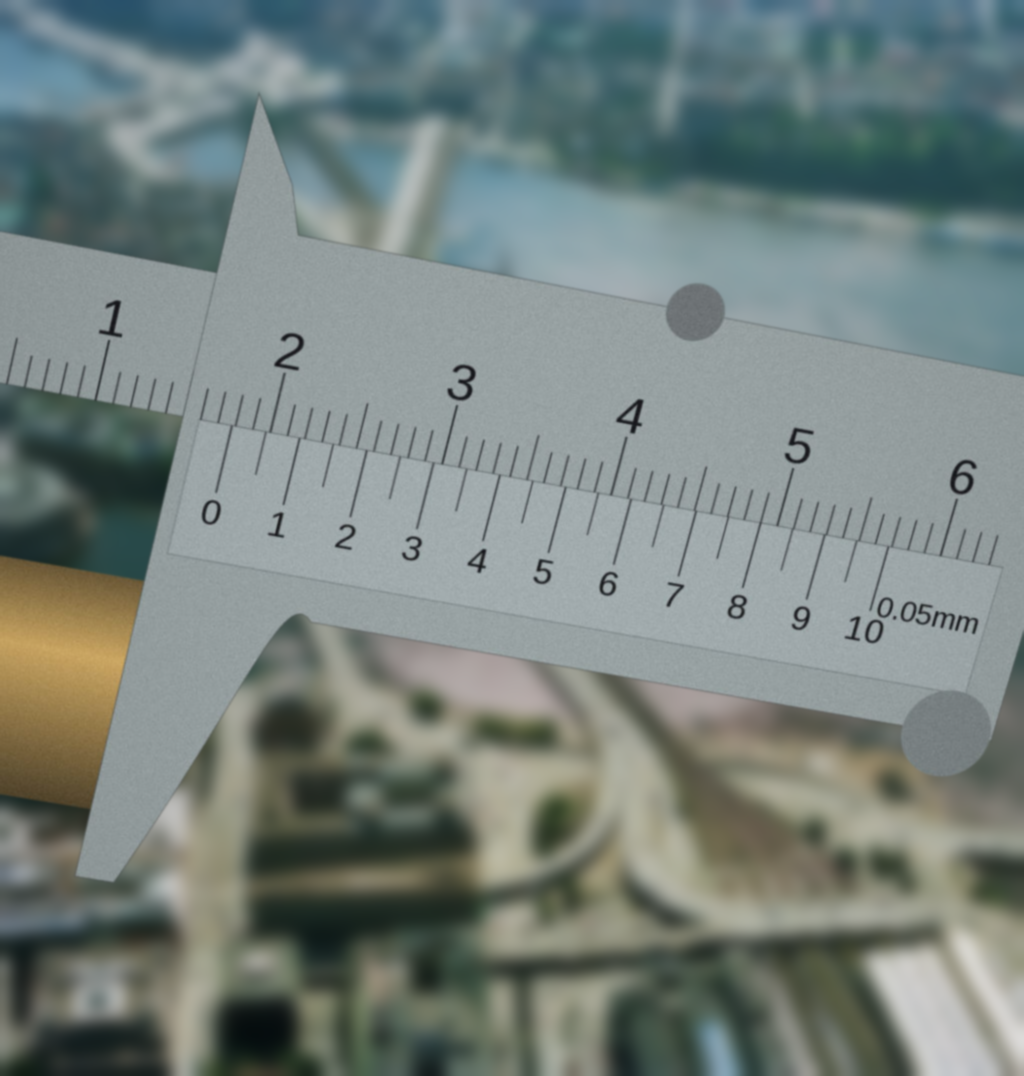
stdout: value=17.8 unit=mm
